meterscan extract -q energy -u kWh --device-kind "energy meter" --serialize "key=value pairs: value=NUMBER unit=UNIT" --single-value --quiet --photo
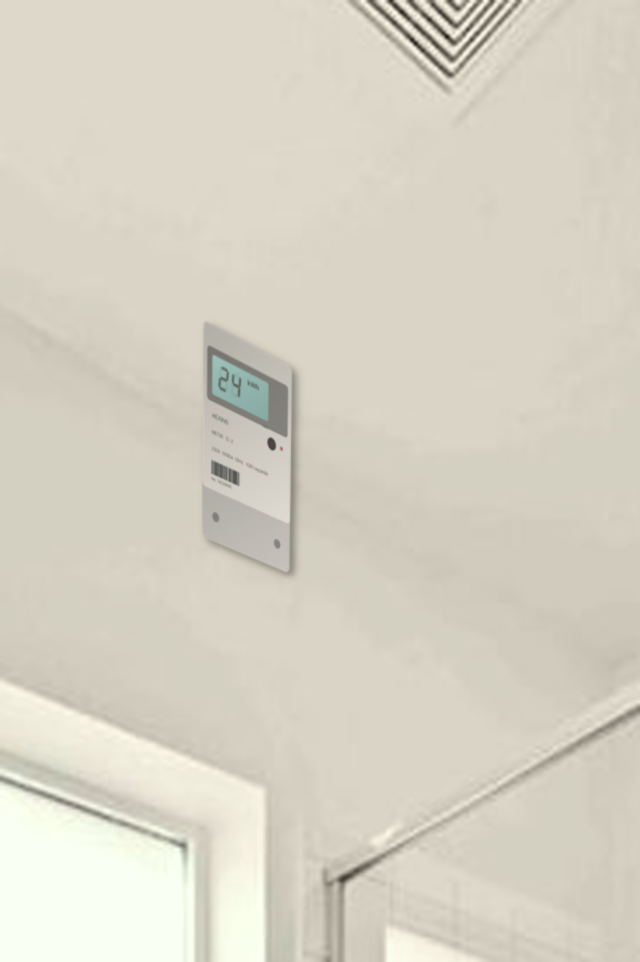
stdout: value=24 unit=kWh
